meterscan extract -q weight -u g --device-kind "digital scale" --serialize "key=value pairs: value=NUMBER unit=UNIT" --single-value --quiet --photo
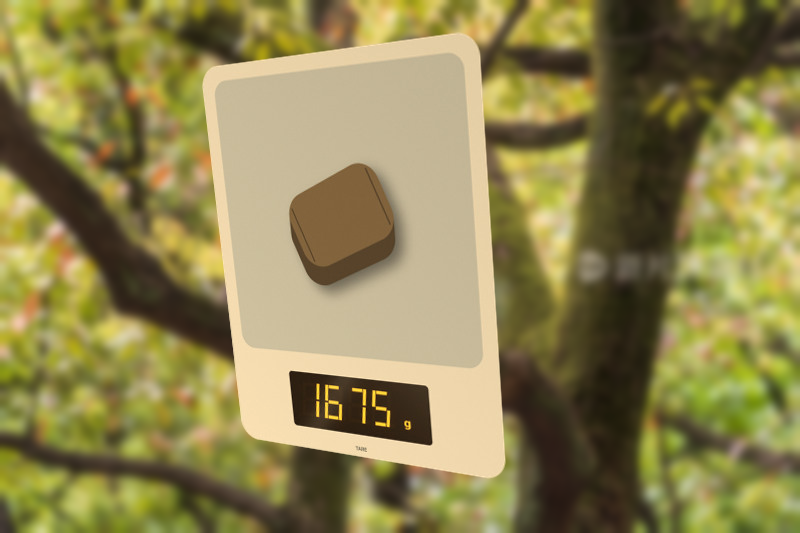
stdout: value=1675 unit=g
